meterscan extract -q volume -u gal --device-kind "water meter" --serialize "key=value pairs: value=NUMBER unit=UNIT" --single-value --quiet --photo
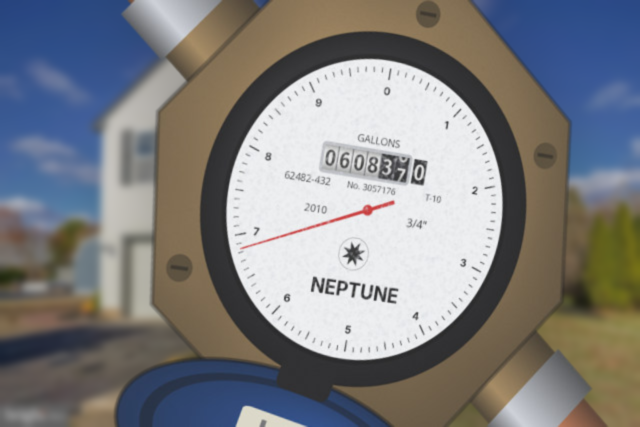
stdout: value=608366.8 unit=gal
